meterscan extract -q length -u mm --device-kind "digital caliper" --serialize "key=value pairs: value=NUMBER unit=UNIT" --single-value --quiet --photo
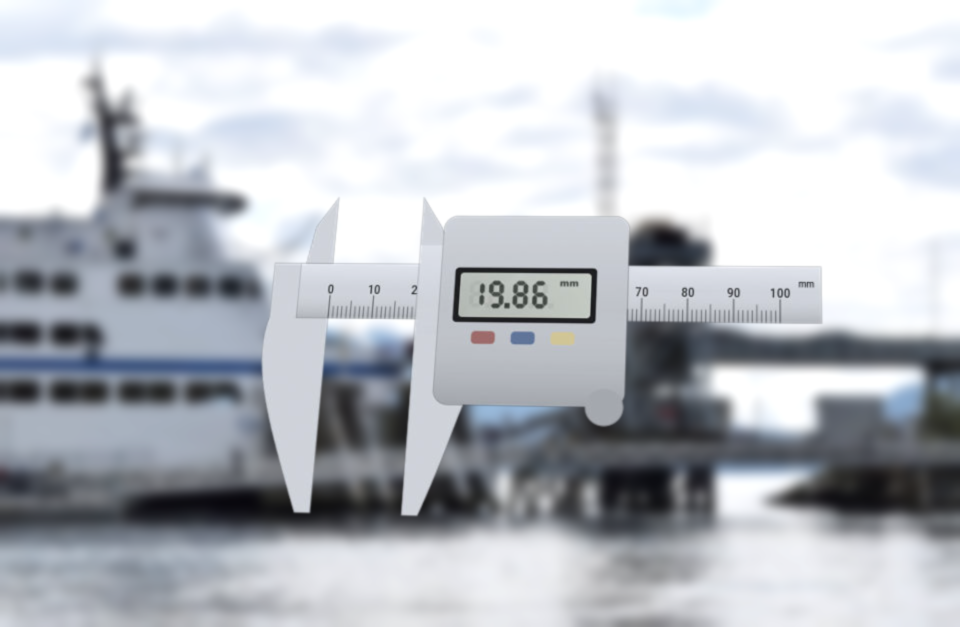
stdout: value=19.86 unit=mm
